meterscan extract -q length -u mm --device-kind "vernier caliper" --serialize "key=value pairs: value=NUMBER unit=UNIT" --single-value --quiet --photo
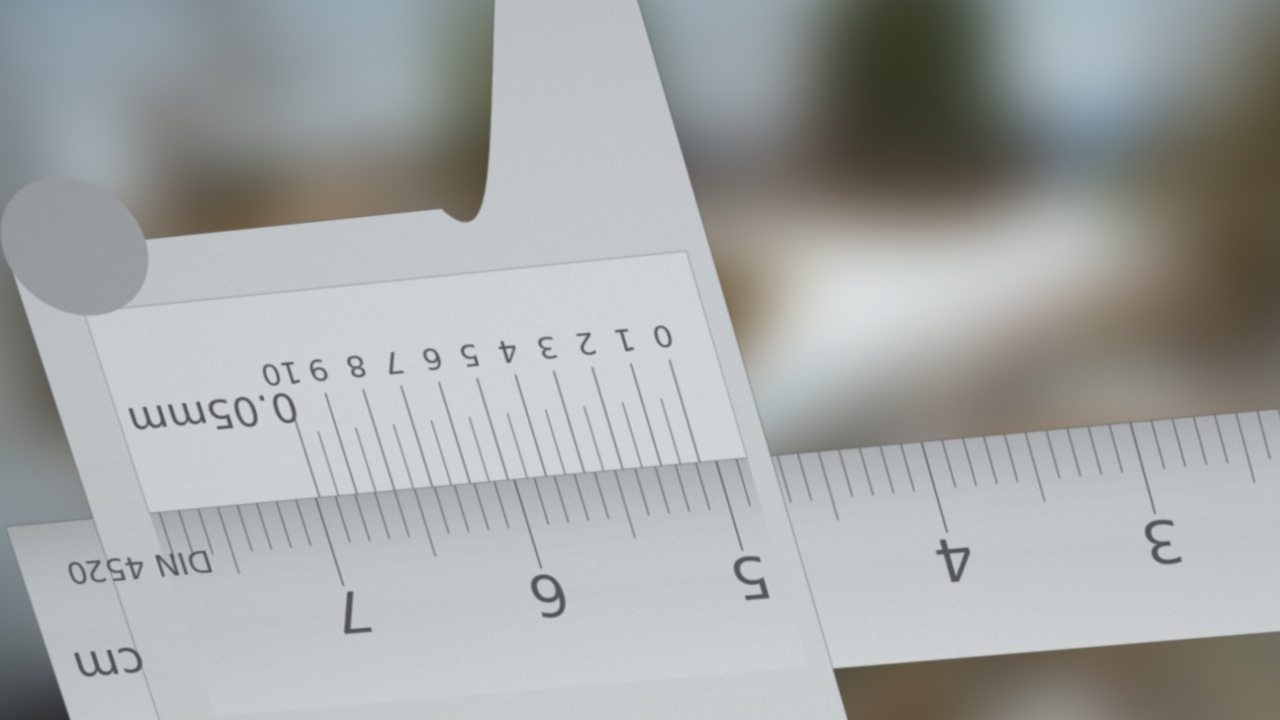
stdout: value=50.8 unit=mm
